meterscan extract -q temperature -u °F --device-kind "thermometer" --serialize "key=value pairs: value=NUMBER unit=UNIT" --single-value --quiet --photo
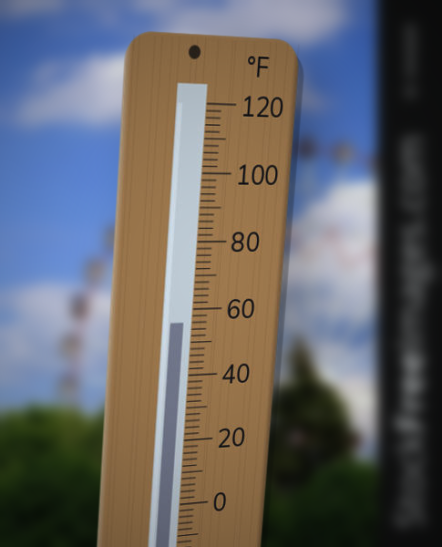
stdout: value=56 unit=°F
